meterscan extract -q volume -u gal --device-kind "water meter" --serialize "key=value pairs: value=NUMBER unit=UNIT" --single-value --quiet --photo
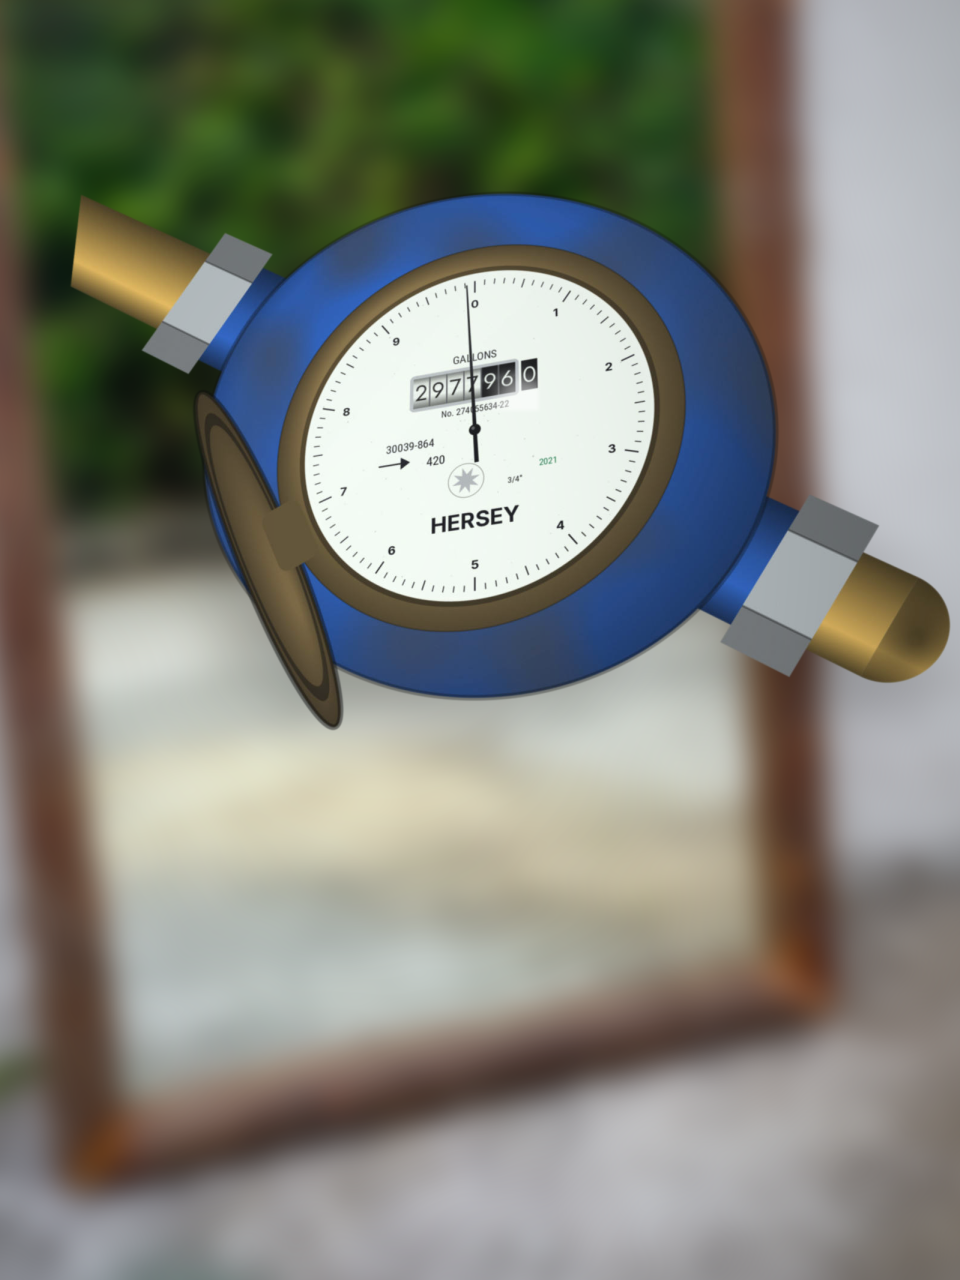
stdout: value=2977959.9 unit=gal
